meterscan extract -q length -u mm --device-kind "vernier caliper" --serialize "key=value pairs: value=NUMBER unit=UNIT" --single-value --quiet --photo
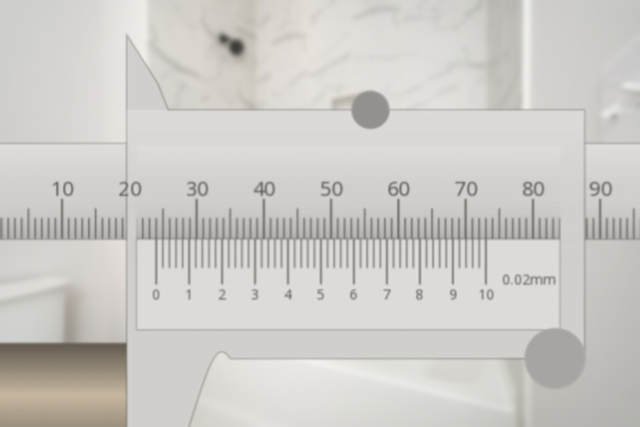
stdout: value=24.0 unit=mm
